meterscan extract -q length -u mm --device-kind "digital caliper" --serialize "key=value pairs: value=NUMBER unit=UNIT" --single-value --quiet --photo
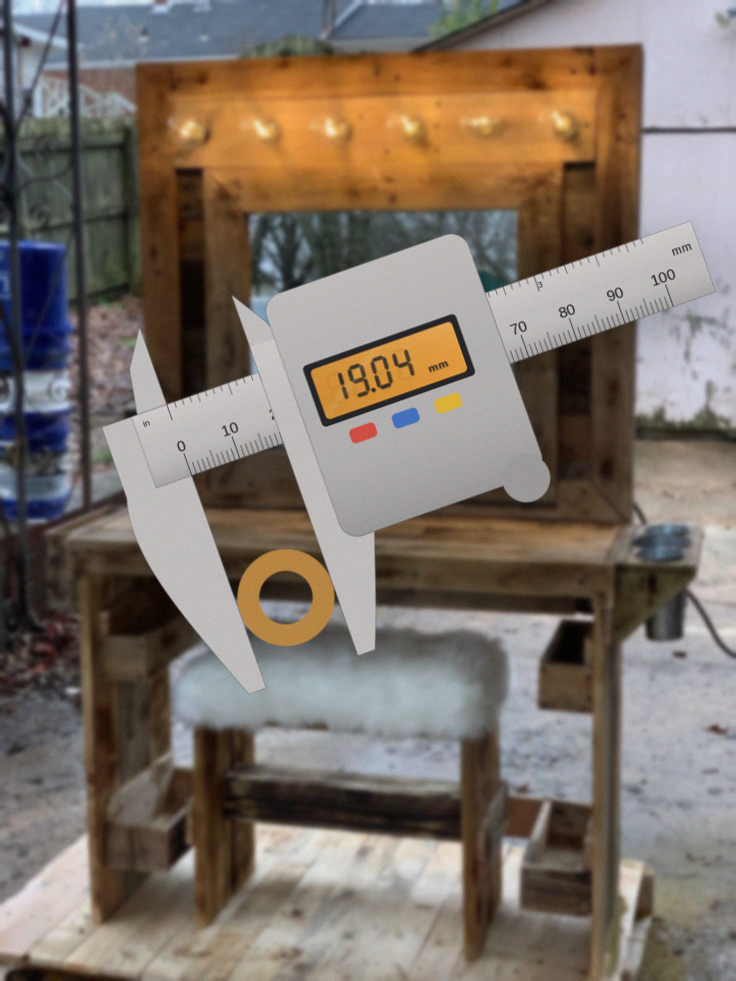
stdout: value=19.04 unit=mm
